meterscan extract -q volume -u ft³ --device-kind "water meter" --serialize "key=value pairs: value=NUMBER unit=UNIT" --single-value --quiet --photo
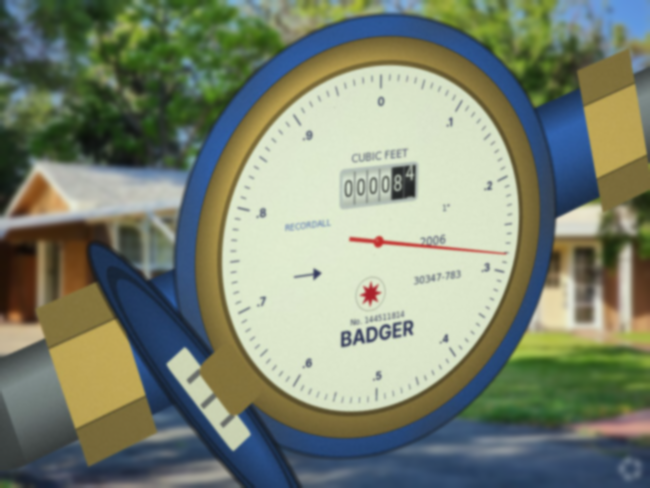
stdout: value=84.28 unit=ft³
